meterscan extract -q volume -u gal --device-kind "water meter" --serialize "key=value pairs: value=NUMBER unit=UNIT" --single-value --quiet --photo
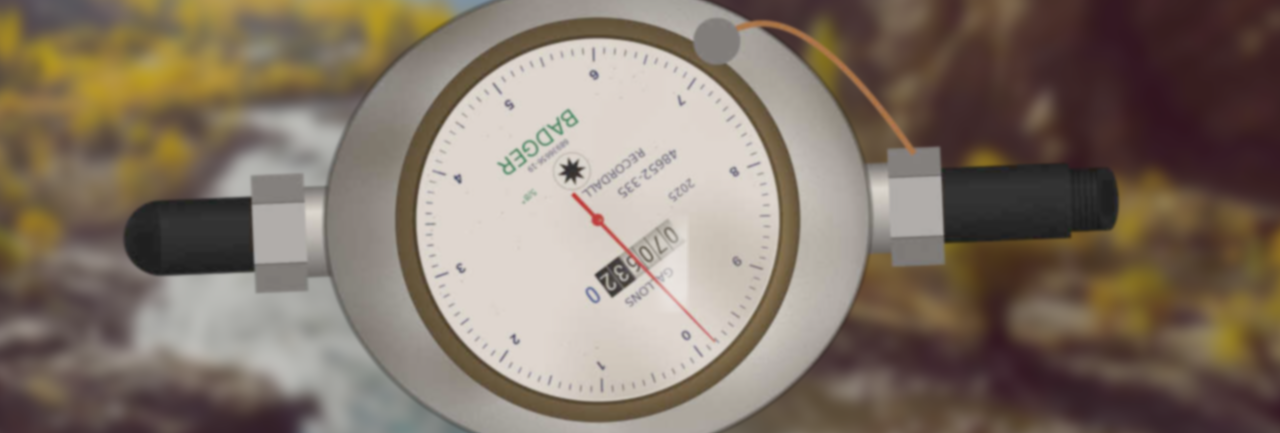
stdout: value=706319.8 unit=gal
